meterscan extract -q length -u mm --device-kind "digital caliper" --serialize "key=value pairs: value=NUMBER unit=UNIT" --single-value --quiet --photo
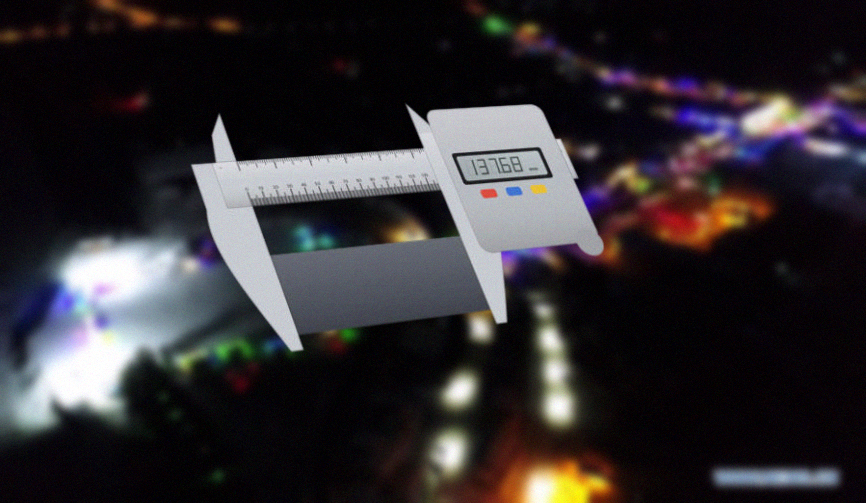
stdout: value=137.68 unit=mm
